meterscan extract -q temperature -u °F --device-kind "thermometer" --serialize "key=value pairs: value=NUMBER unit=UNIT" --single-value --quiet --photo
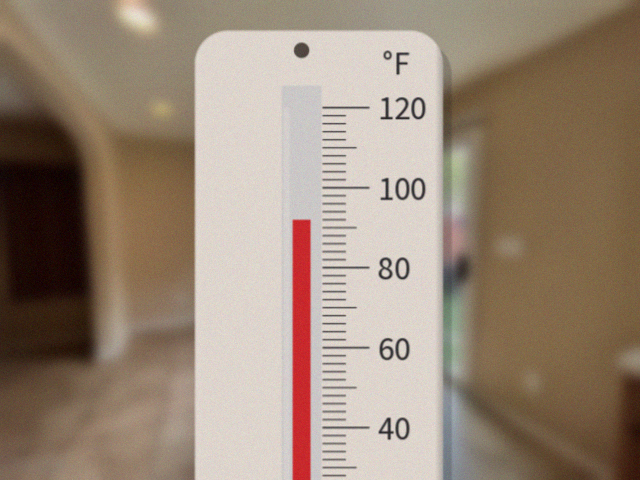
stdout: value=92 unit=°F
